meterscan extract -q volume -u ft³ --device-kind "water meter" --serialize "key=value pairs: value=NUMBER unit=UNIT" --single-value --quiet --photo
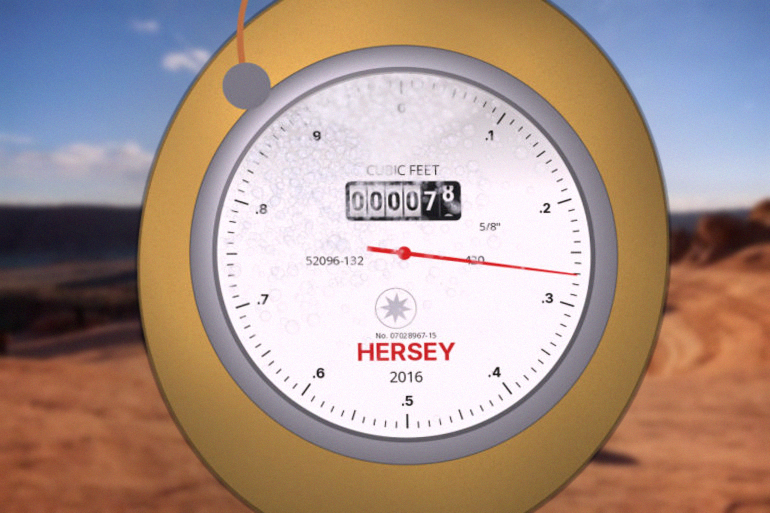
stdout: value=78.27 unit=ft³
